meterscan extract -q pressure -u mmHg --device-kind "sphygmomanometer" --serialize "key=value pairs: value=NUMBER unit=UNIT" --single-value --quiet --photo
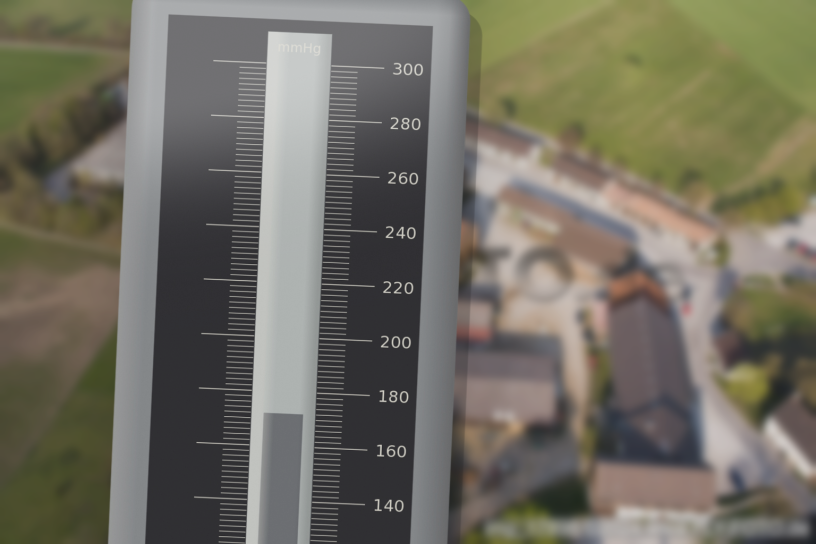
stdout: value=172 unit=mmHg
